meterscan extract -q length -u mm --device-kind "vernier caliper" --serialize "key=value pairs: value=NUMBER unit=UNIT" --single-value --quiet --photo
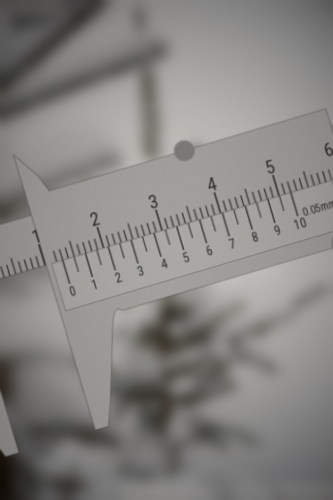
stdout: value=13.0 unit=mm
